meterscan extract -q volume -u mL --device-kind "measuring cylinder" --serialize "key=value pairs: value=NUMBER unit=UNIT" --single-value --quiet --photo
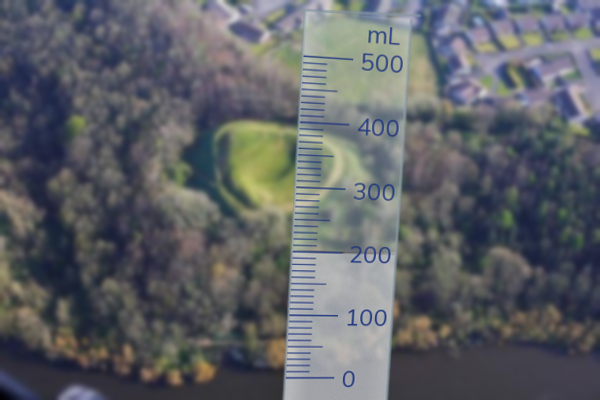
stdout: value=200 unit=mL
